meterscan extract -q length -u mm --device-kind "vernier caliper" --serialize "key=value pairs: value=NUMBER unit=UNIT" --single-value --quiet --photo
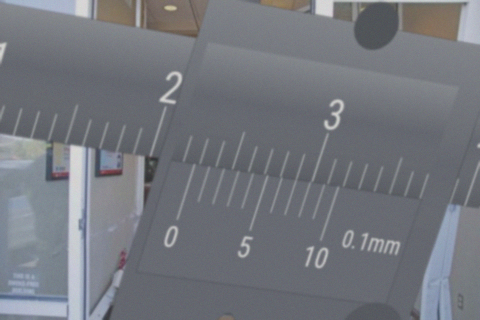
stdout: value=22.7 unit=mm
